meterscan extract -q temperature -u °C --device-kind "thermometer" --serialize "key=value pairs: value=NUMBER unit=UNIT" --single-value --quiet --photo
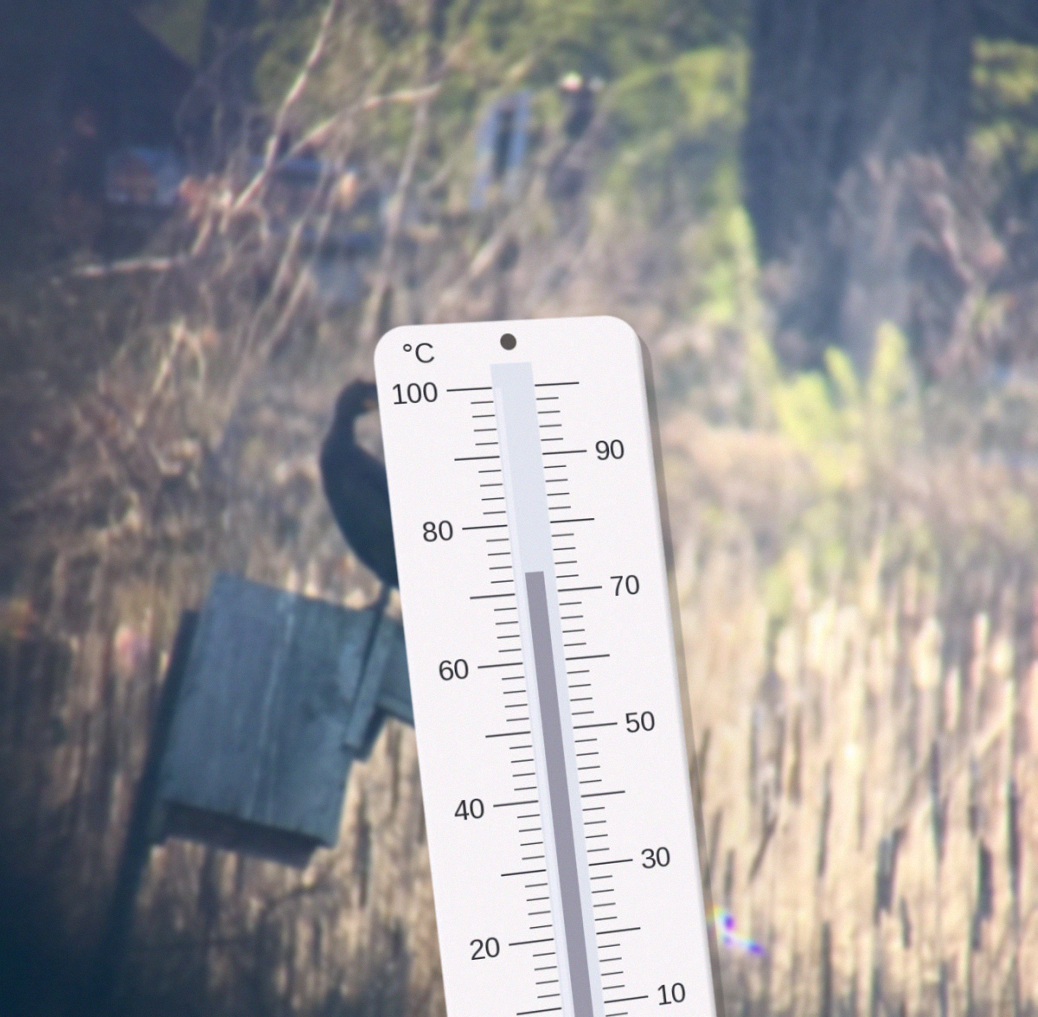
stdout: value=73 unit=°C
